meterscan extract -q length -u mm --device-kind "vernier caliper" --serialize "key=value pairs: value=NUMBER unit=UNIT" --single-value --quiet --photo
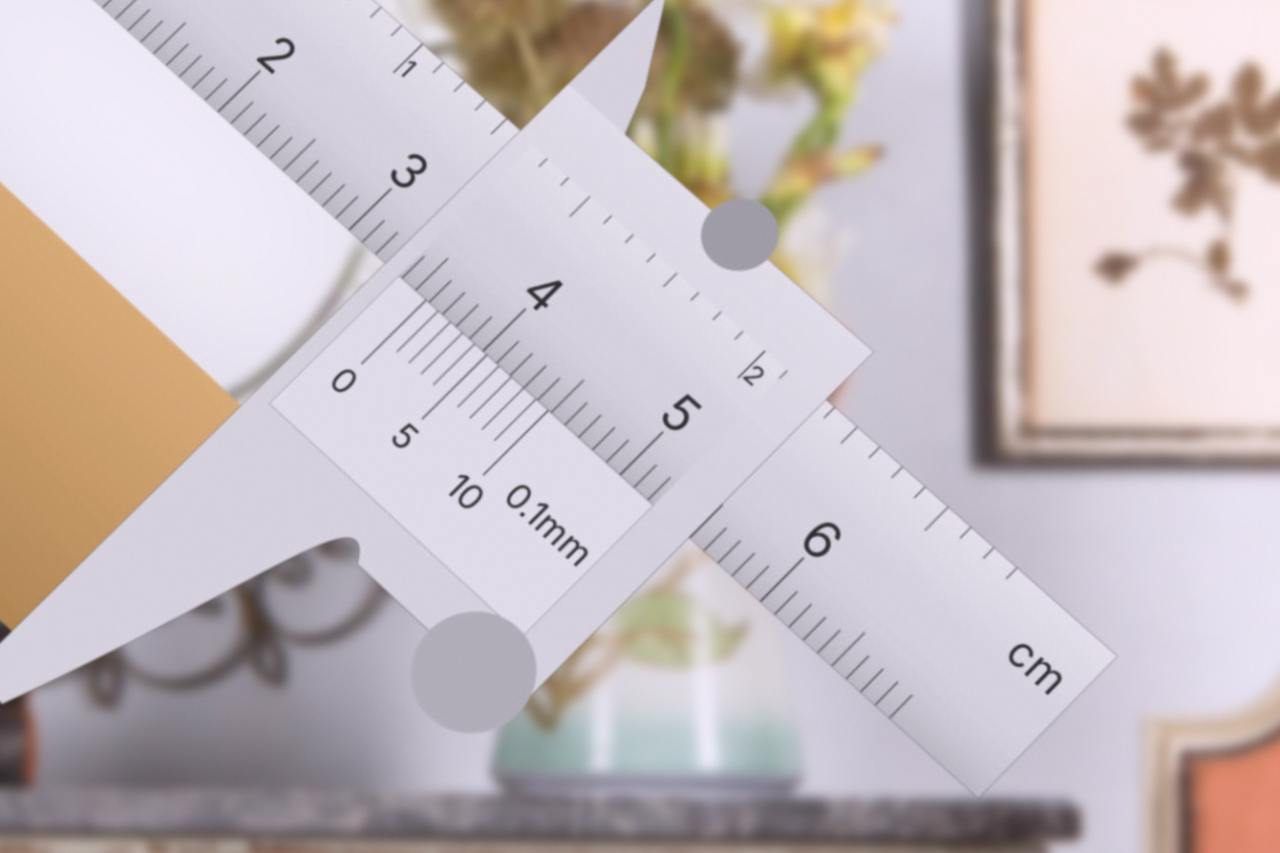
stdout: value=35.8 unit=mm
